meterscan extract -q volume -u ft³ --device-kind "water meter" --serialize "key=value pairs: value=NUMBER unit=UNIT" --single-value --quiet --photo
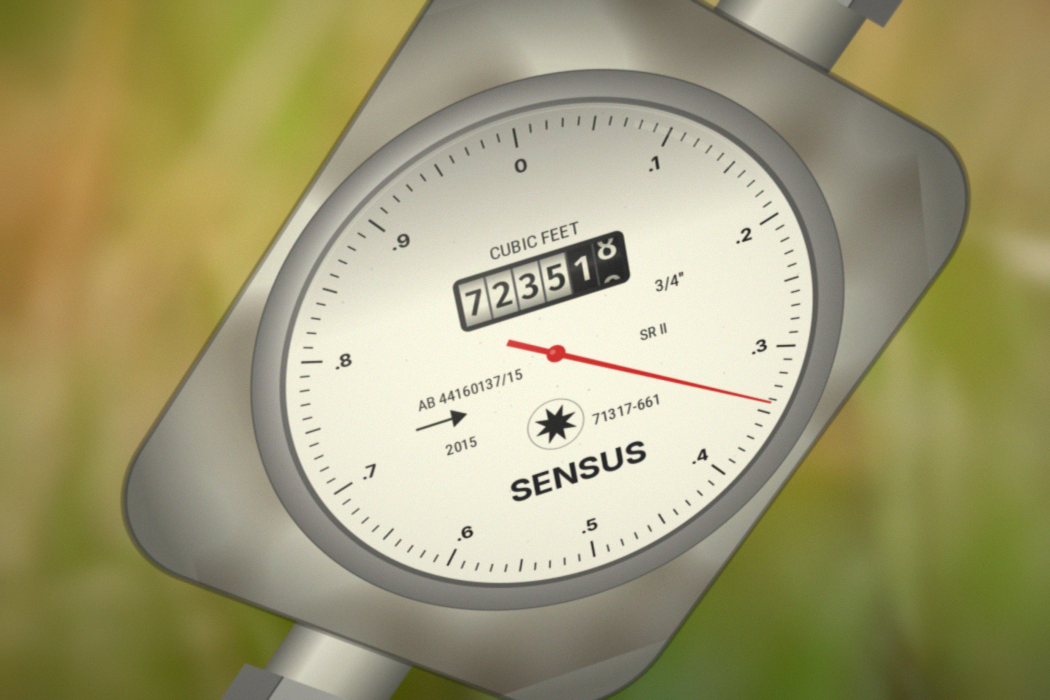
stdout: value=723518.34 unit=ft³
